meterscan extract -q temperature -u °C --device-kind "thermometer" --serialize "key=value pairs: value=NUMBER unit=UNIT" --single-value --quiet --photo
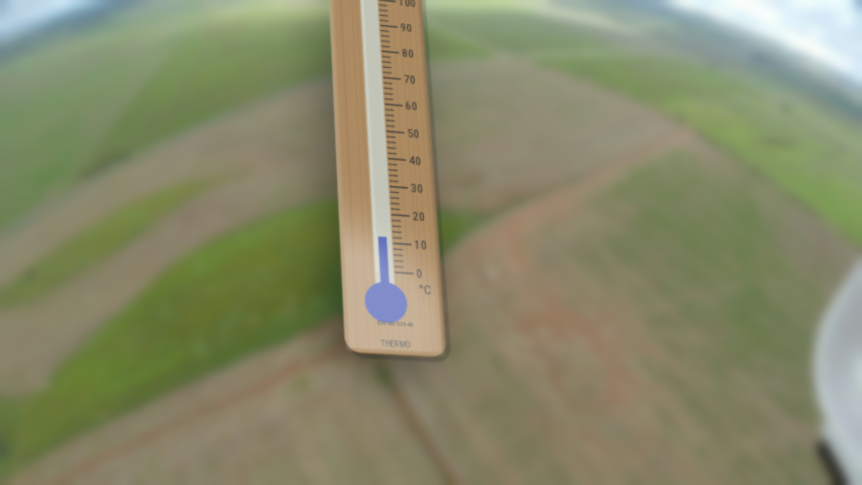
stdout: value=12 unit=°C
